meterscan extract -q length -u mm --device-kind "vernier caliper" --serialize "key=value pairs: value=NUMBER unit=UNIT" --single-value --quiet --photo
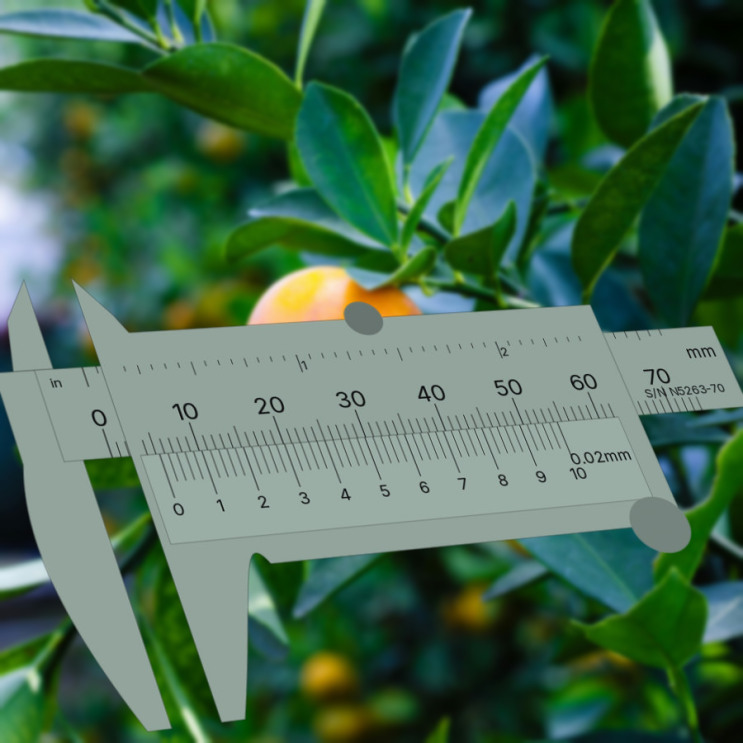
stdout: value=5.4 unit=mm
